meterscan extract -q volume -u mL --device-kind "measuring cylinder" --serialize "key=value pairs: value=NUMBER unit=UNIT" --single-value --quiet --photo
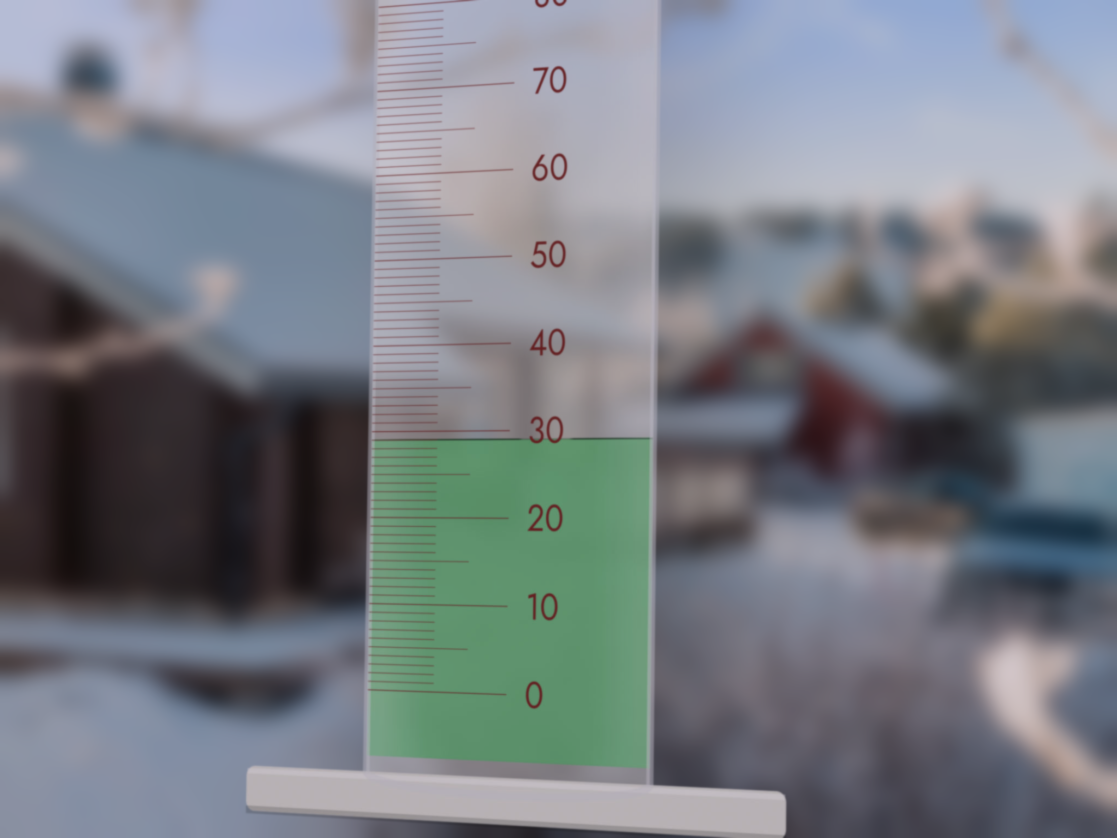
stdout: value=29 unit=mL
